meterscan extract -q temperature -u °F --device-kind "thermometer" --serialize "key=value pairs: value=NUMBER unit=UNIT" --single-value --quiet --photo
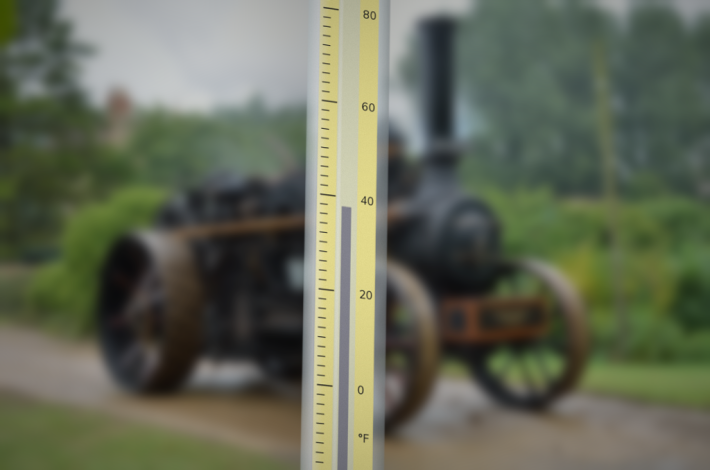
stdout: value=38 unit=°F
